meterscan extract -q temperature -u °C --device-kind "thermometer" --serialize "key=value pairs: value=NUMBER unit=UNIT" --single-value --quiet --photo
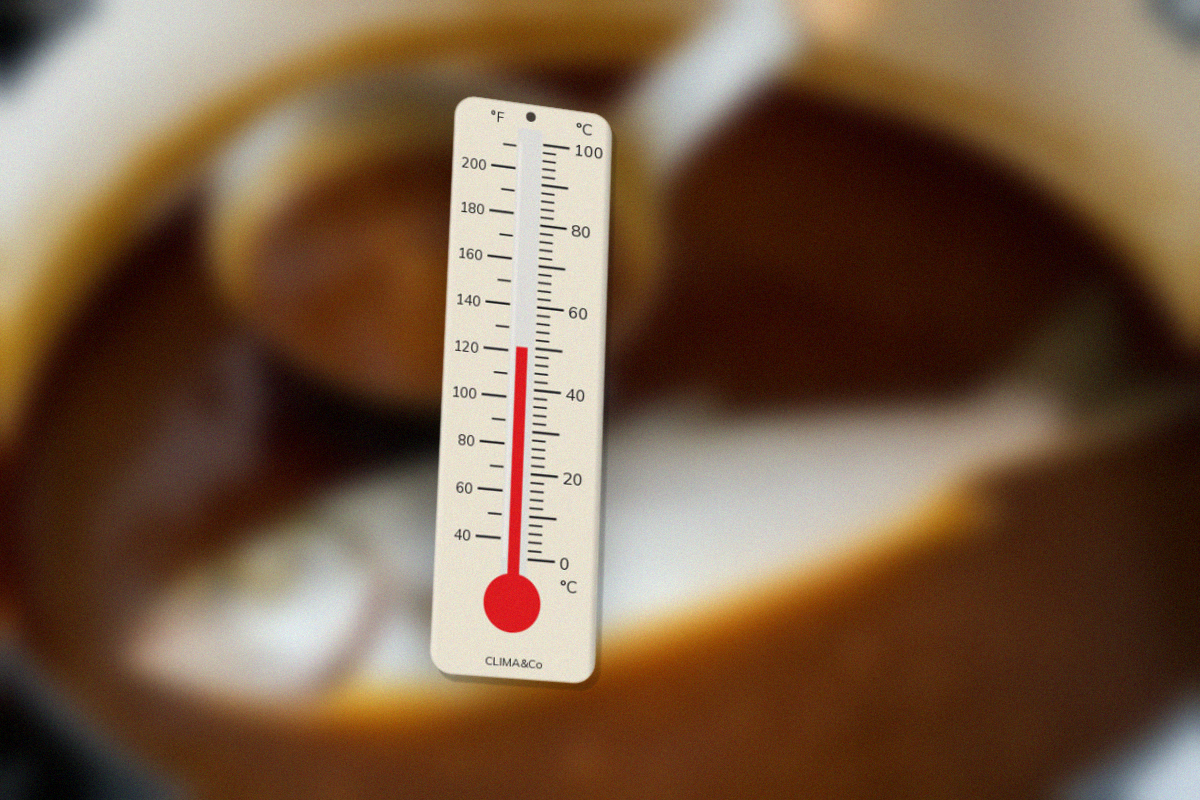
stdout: value=50 unit=°C
